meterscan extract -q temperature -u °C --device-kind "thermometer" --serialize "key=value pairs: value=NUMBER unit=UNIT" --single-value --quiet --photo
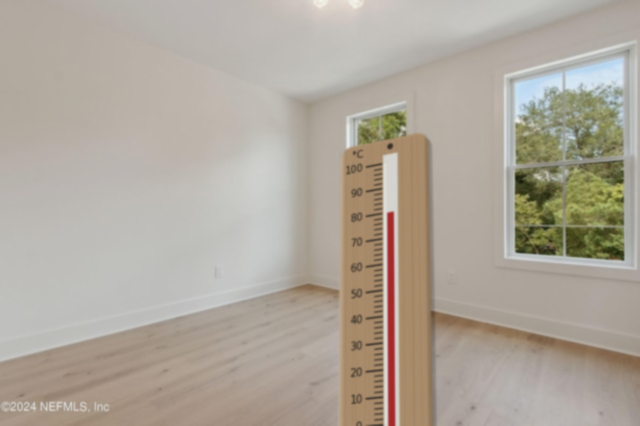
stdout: value=80 unit=°C
